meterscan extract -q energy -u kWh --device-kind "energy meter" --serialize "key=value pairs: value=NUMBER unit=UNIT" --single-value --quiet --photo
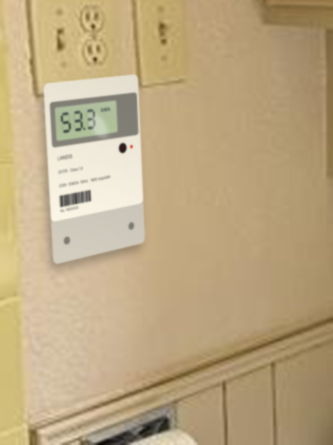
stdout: value=53.3 unit=kWh
